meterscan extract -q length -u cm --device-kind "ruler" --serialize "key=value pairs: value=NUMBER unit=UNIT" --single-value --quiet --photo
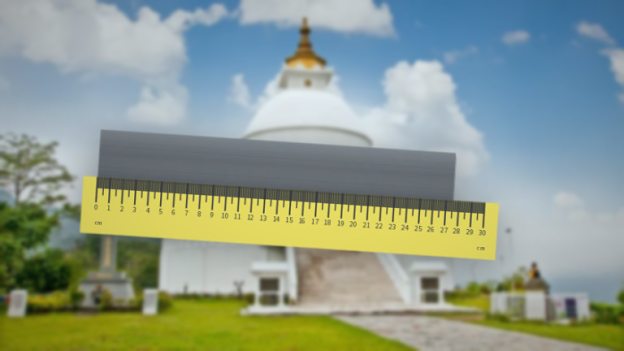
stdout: value=27.5 unit=cm
